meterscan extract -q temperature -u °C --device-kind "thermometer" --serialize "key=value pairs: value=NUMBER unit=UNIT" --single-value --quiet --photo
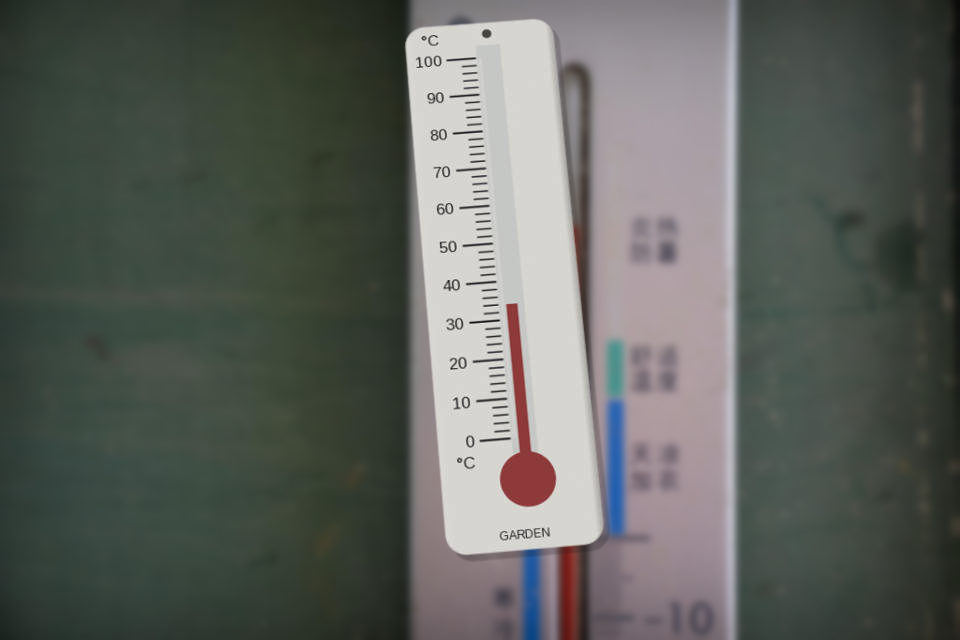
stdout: value=34 unit=°C
